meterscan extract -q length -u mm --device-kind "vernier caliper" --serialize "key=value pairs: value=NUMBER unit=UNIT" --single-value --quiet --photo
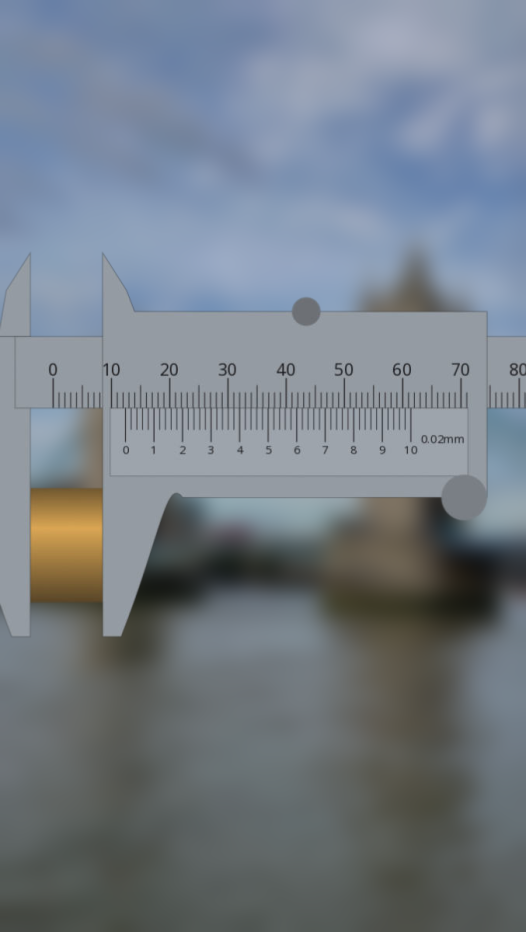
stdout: value=12.4 unit=mm
